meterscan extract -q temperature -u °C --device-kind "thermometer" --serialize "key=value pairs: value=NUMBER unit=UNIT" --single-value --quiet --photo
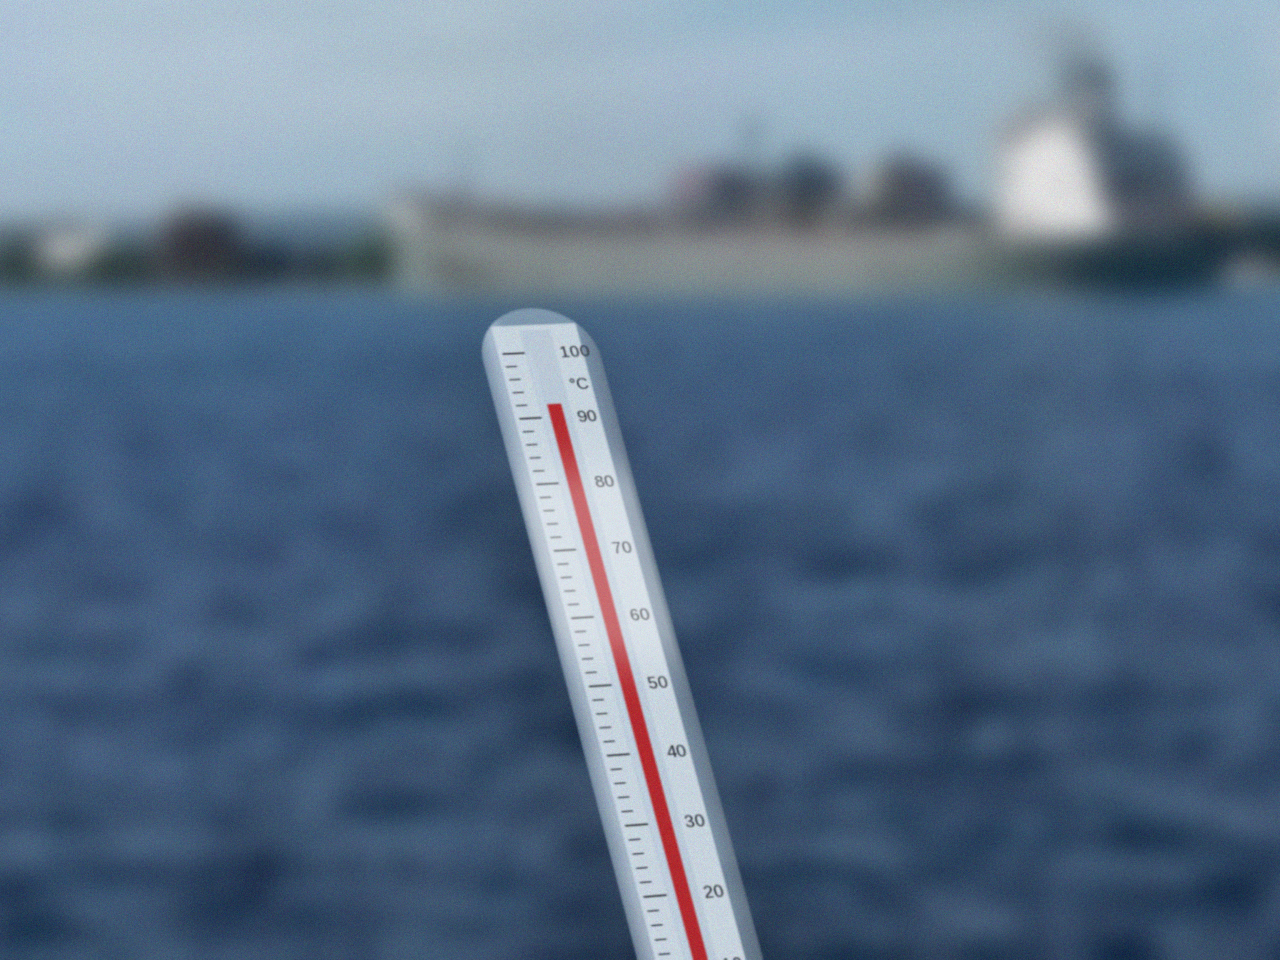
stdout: value=92 unit=°C
